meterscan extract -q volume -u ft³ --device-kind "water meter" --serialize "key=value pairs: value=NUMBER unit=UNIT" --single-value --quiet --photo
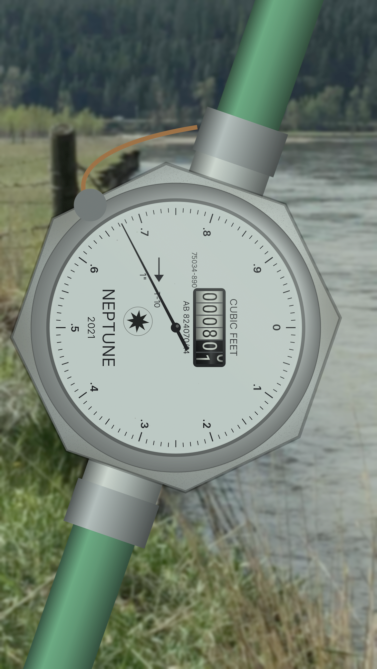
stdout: value=800.67 unit=ft³
